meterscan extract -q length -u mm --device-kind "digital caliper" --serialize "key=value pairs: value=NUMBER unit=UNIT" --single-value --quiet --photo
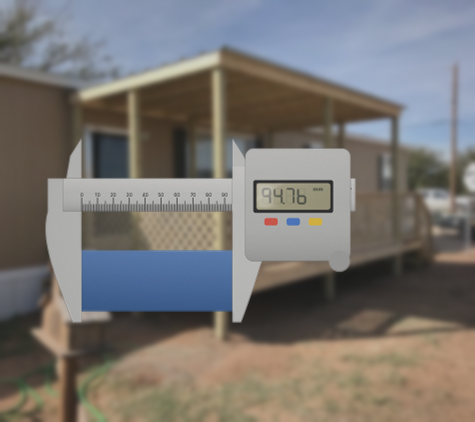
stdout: value=94.76 unit=mm
